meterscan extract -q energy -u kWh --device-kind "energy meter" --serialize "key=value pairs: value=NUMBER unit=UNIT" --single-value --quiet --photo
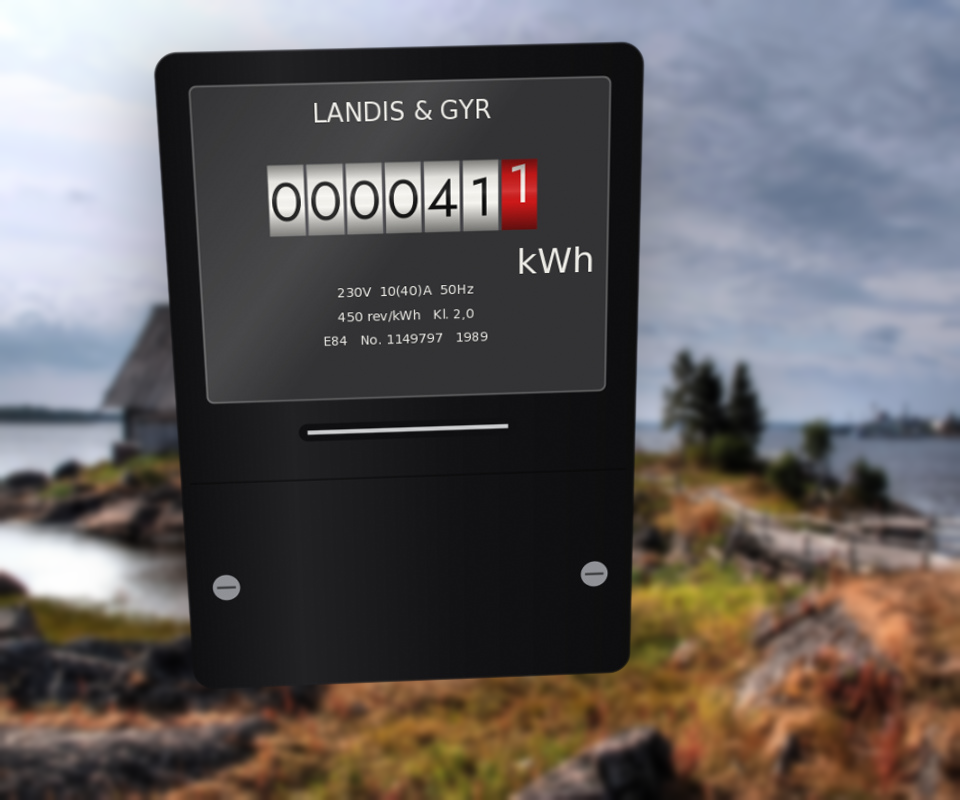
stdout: value=41.1 unit=kWh
